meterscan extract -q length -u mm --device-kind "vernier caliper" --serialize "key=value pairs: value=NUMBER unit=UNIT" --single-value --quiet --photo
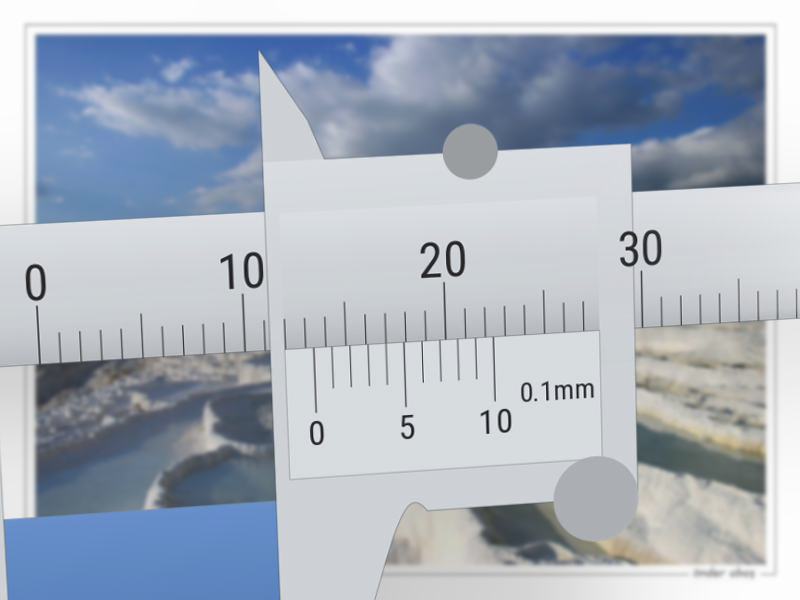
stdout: value=13.4 unit=mm
